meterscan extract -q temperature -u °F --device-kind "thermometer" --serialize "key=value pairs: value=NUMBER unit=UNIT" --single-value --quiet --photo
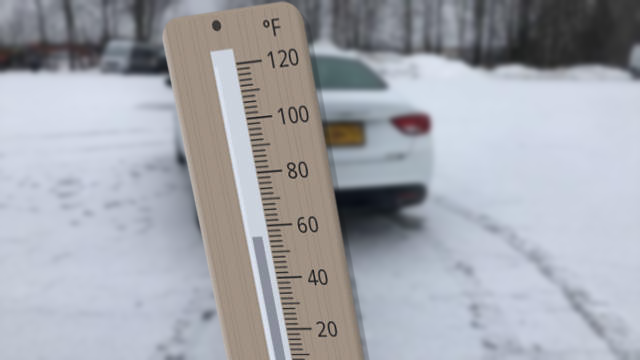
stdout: value=56 unit=°F
